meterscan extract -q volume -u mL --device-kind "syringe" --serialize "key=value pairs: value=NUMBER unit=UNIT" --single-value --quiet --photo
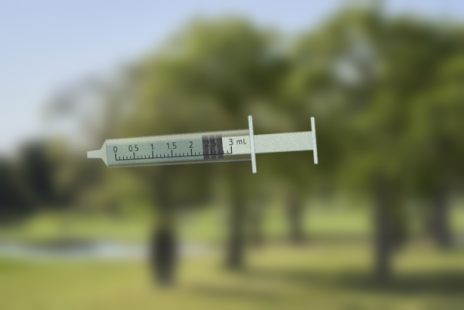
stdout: value=2.3 unit=mL
